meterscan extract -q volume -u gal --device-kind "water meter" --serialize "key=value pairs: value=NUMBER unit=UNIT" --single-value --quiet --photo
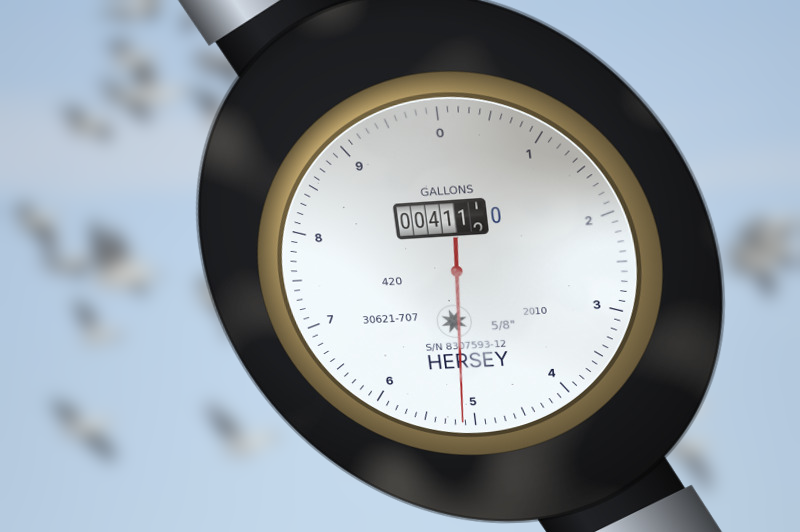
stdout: value=41115.1 unit=gal
